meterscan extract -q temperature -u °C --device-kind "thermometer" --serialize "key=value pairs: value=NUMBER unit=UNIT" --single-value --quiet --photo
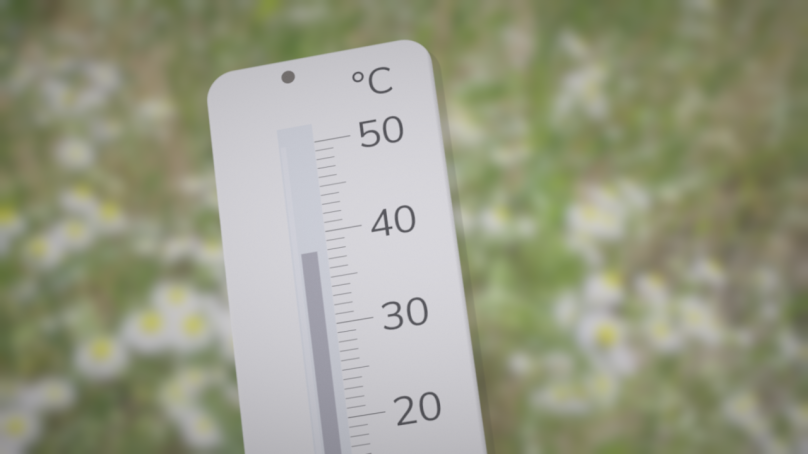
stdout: value=38 unit=°C
